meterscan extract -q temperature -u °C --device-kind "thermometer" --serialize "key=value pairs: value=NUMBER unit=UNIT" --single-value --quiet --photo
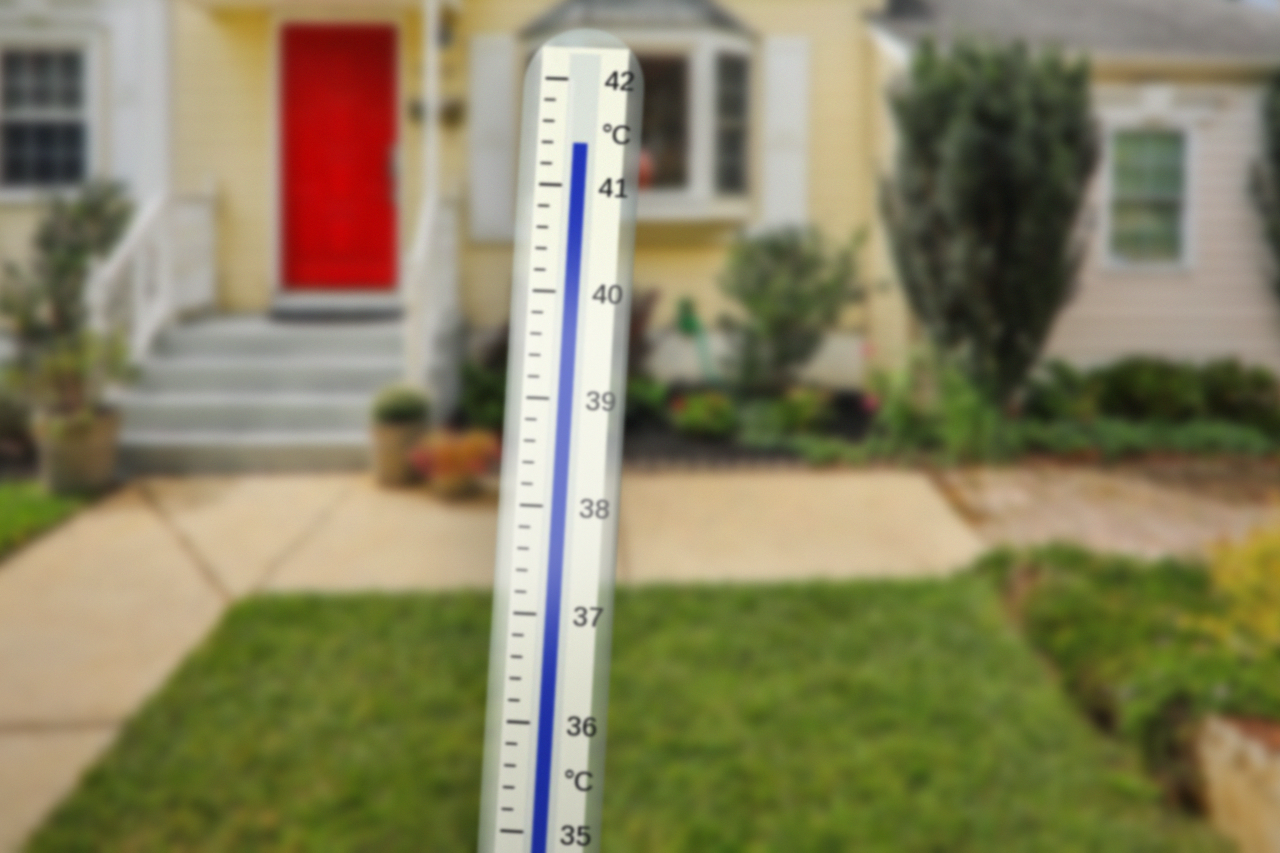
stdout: value=41.4 unit=°C
